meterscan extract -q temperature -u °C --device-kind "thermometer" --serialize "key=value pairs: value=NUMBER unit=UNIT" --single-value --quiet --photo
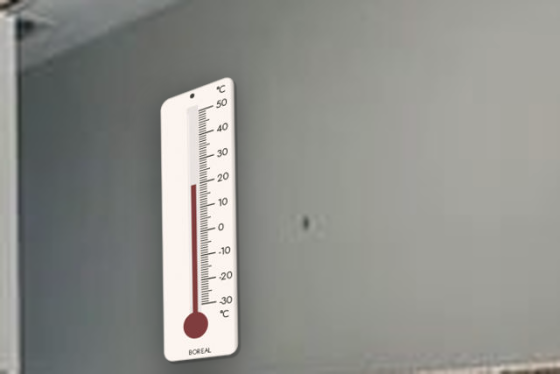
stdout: value=20 unit=°C
